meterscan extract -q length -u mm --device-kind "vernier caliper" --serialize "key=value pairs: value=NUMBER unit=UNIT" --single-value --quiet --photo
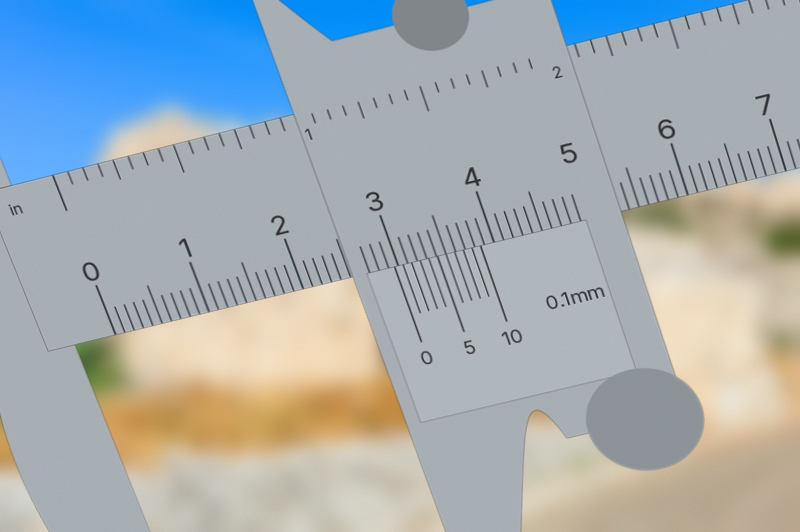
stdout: value=29.6 unit=mm
